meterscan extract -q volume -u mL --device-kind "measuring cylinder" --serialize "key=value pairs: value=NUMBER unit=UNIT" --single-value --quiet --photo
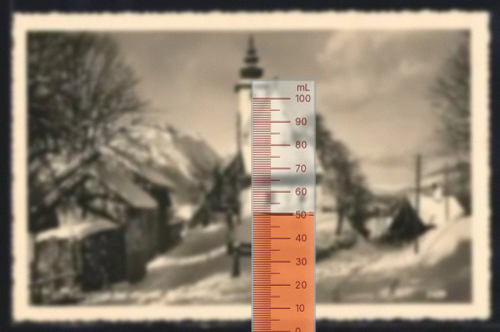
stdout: value=50 unit=mL
